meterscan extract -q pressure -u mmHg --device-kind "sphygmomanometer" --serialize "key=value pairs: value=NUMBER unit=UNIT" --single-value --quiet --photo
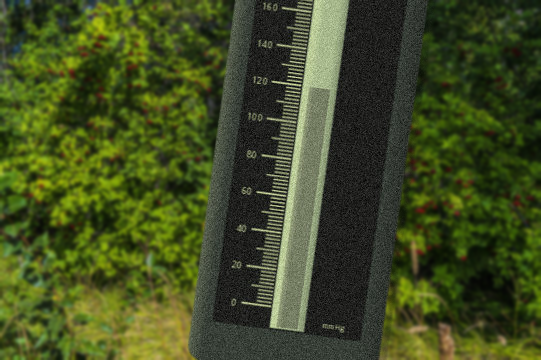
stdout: value=120 unit=mmHg
